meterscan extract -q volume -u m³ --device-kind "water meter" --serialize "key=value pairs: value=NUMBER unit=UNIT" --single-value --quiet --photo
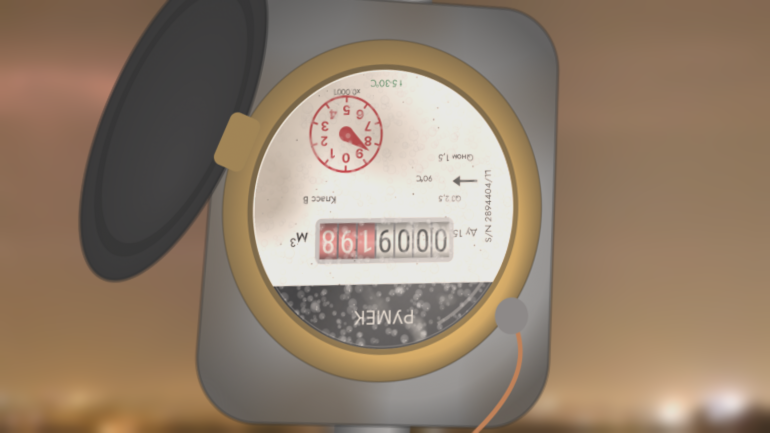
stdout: value=9.1988 unit=m³
